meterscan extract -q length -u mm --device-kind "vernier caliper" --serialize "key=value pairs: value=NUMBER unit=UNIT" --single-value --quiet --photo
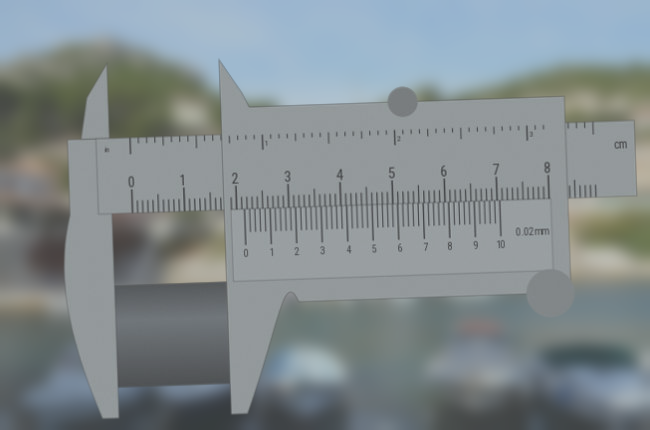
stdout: value=21.5 unit=mm
